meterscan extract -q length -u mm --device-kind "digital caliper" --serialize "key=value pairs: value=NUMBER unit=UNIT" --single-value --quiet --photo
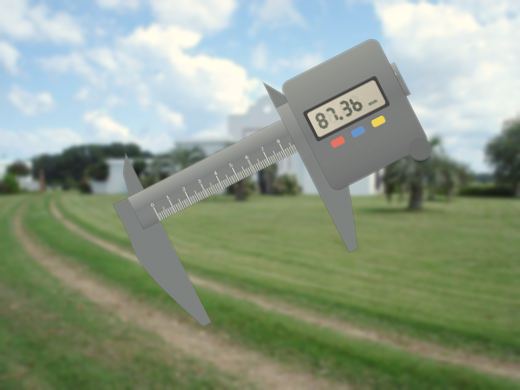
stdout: value=87.36 unit=mm
